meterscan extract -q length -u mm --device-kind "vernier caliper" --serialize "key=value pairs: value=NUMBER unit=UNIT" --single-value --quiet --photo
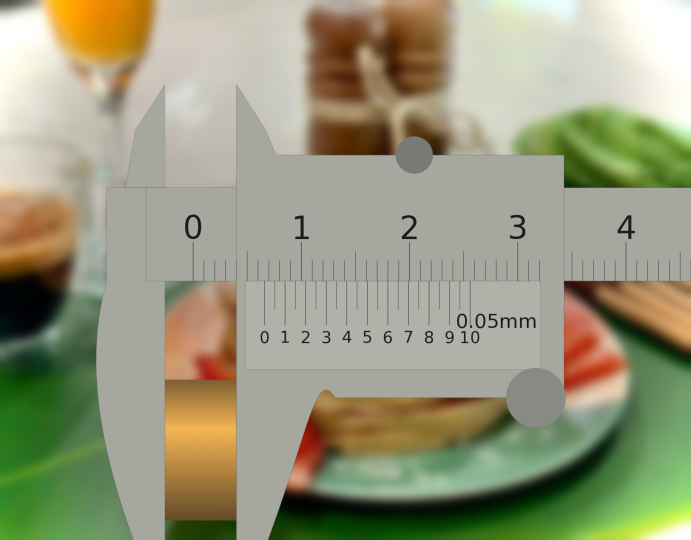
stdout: value=6.6 unit=mm
